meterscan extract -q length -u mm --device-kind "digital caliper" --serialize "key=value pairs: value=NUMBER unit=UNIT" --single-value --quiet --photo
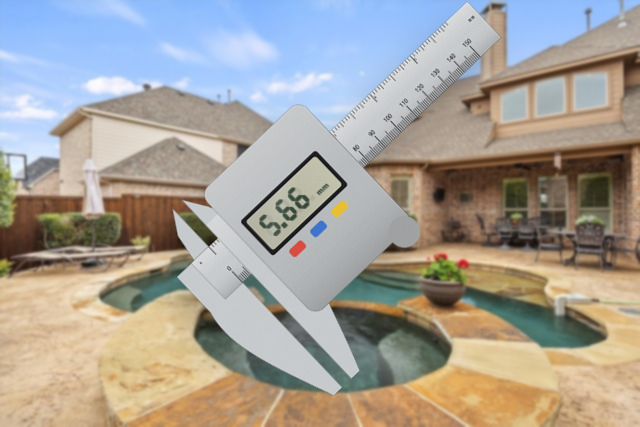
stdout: value=5.66 unit=mm
